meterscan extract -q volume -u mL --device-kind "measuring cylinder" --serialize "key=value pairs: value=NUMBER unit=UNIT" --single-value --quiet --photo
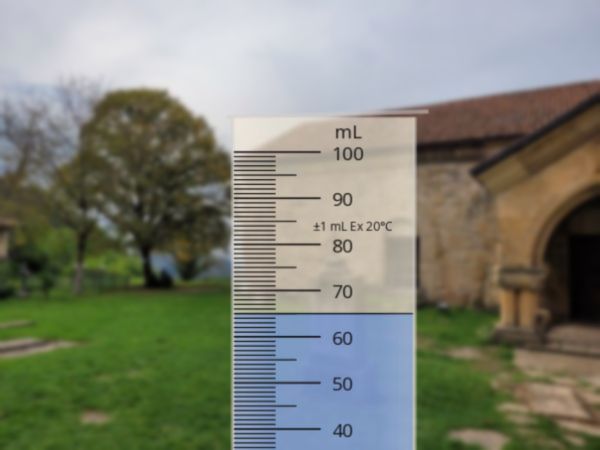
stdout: value=65 unit=mL
